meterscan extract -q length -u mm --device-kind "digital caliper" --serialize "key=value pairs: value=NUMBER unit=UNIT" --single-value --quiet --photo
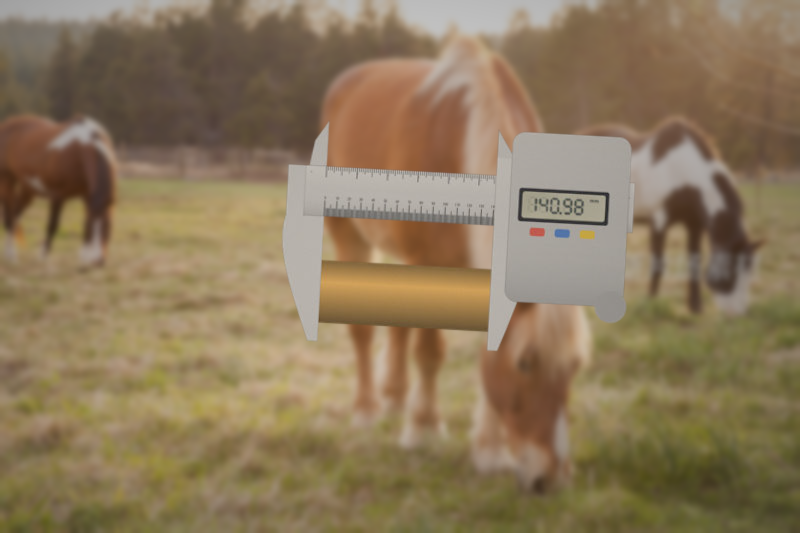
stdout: value=140.98 unit=mm
